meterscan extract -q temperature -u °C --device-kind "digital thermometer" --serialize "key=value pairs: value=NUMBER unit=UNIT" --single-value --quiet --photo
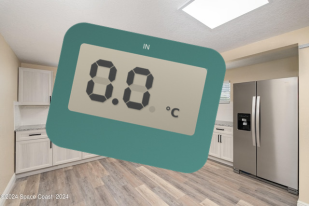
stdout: value=0.0 unit=°C
